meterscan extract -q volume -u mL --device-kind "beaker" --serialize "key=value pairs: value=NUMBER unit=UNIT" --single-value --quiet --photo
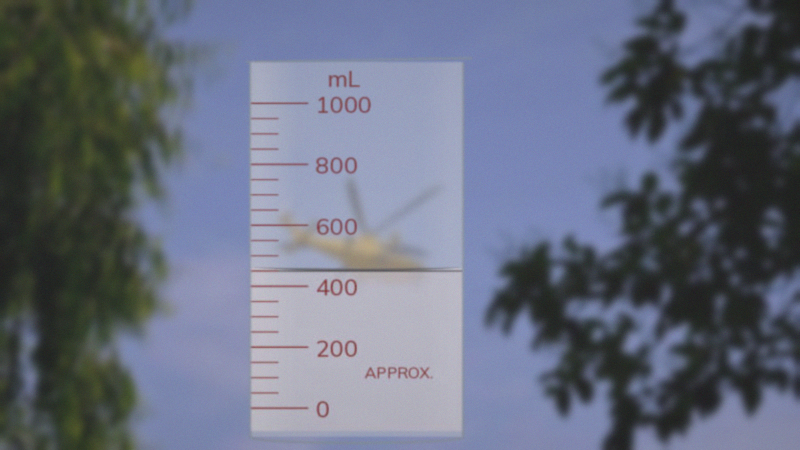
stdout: value=450 unit=mL
